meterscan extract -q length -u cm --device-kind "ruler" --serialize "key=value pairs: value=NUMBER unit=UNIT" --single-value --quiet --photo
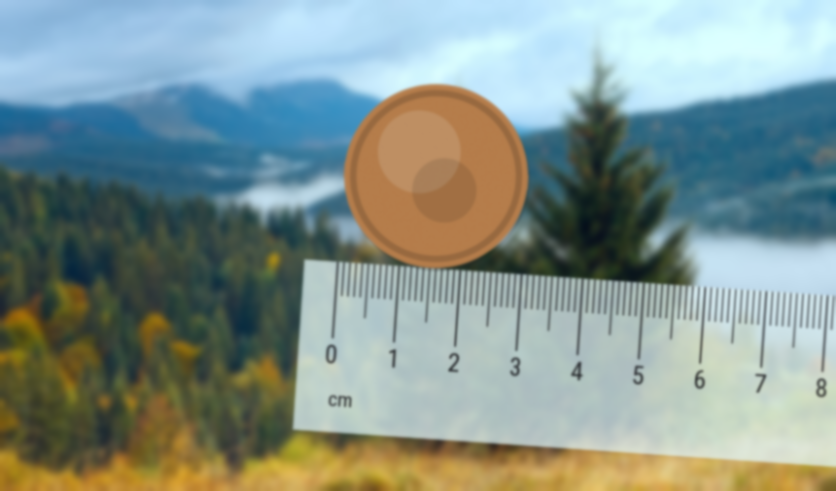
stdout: value=3 unit=cm
